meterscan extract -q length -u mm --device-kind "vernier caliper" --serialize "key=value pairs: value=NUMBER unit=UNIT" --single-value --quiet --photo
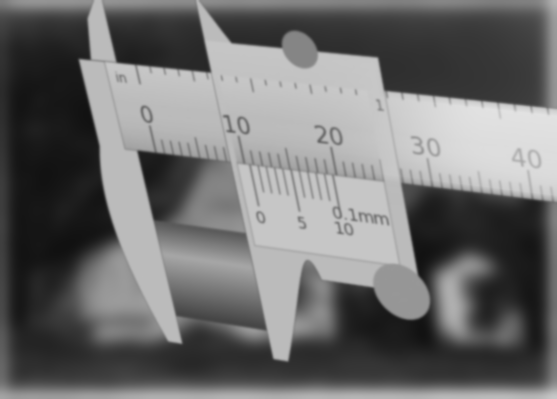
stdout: value=10.6 unit=mm
